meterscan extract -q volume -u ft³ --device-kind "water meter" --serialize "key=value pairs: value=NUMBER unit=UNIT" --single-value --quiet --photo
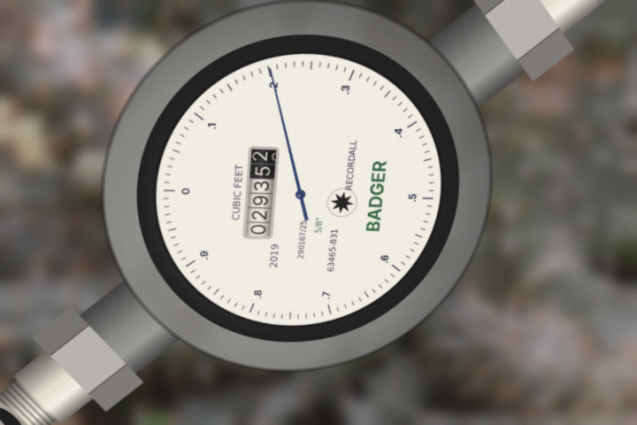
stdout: value=29352.20 unit=ft³
